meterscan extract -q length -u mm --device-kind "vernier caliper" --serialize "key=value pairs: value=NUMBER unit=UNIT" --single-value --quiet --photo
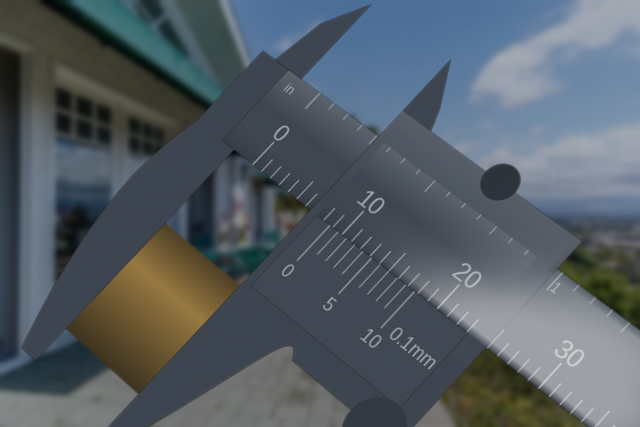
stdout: value=8.7 unit=mm
